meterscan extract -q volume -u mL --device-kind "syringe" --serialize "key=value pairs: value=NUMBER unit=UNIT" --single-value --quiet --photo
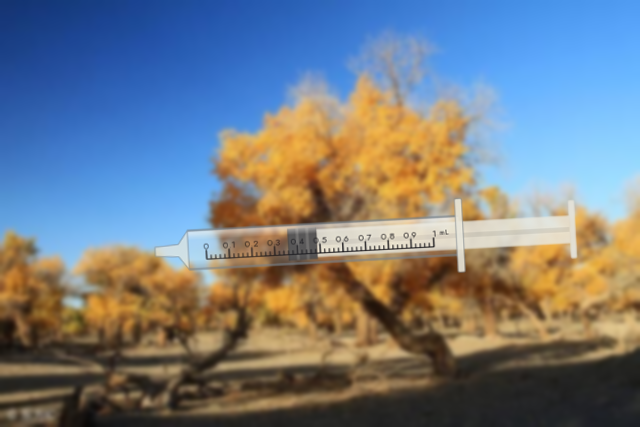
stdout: value=0.36 unit=mL
